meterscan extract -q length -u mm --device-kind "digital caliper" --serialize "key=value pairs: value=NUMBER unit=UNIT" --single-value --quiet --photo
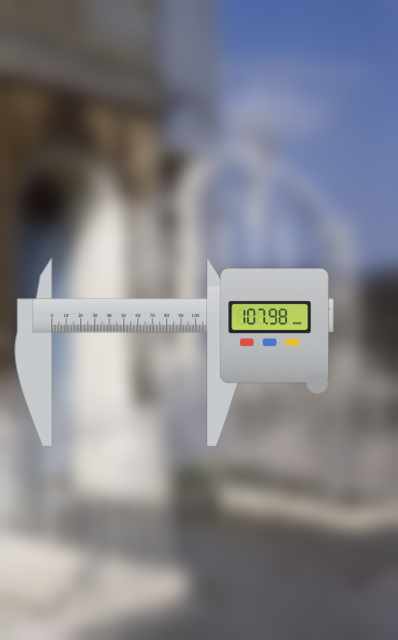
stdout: value=107.98 unit=mm
